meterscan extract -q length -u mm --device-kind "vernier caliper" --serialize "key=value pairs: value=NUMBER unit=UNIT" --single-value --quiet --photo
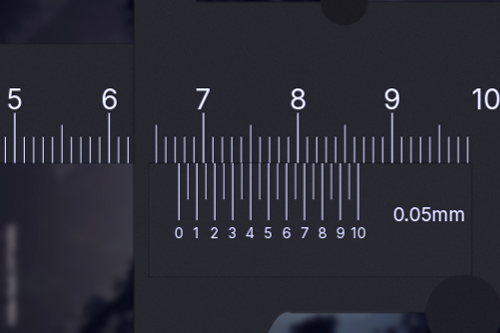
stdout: value=67.4 unit=mm
